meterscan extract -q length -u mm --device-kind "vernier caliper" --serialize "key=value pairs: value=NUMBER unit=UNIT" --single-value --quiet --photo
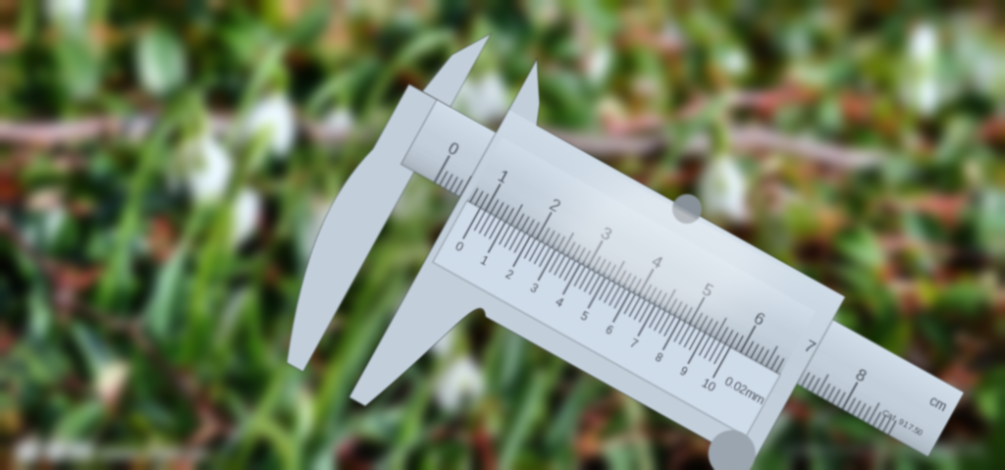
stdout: value=9.0 unit=mm
